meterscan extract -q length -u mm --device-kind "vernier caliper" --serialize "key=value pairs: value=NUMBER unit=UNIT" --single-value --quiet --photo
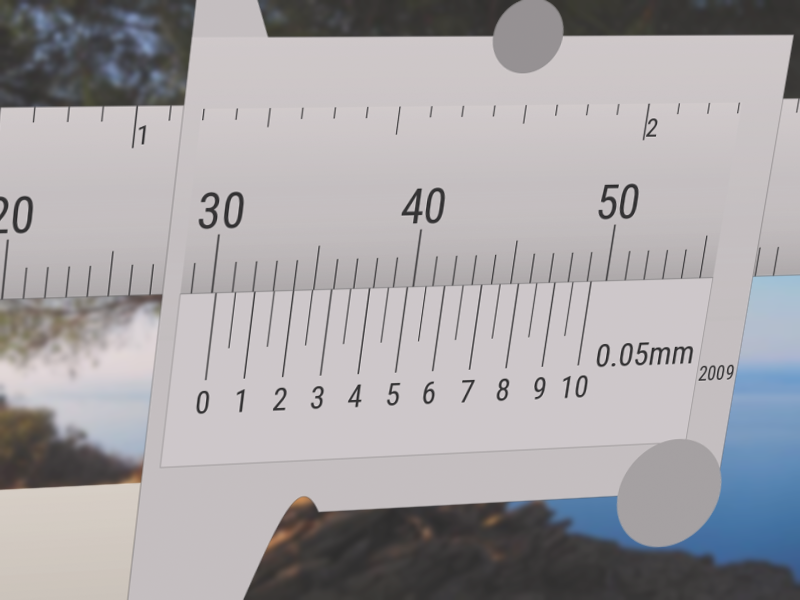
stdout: value=30.2 unit=mm
